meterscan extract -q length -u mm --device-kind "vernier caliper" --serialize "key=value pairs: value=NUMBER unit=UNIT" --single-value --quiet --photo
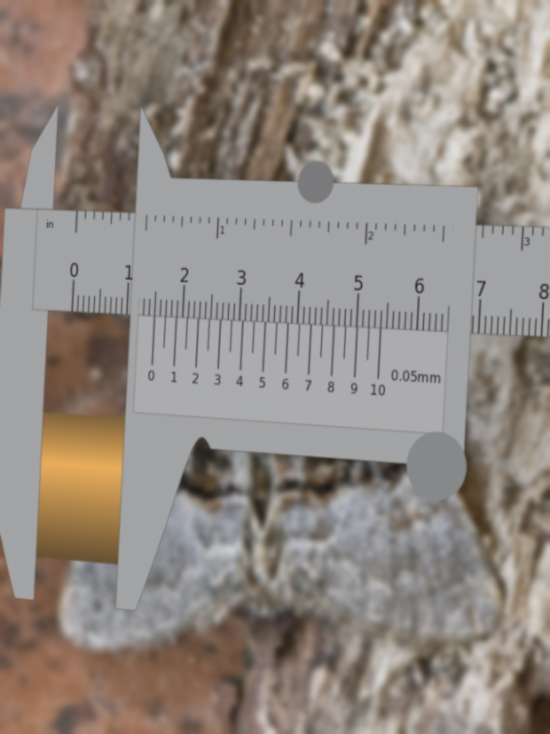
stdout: value=15.0 unit=mm
